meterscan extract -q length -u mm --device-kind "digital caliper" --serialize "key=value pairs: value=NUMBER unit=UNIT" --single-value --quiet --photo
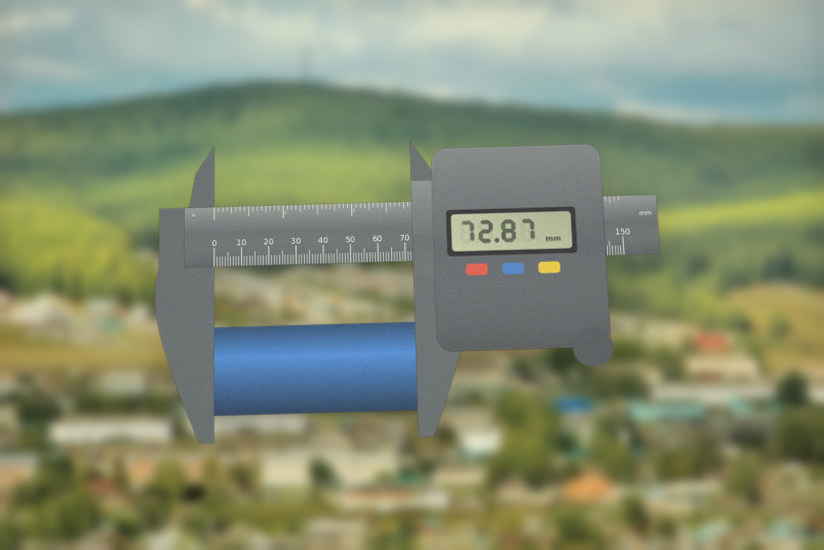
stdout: value=72.87 unit=mm
